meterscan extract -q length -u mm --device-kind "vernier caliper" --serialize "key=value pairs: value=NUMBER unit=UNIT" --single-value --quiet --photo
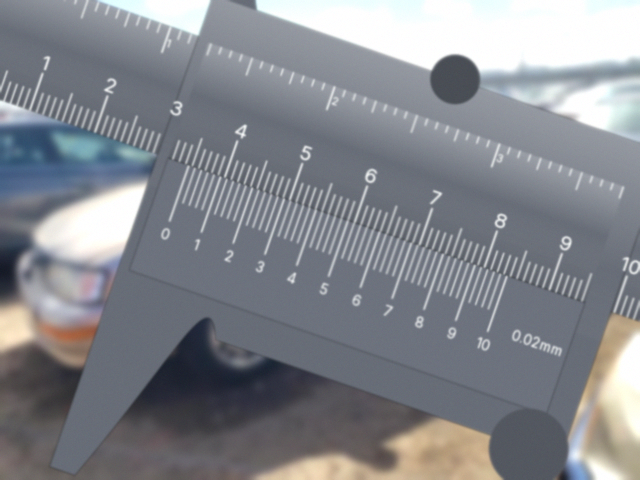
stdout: value=34.5 unit=mm
